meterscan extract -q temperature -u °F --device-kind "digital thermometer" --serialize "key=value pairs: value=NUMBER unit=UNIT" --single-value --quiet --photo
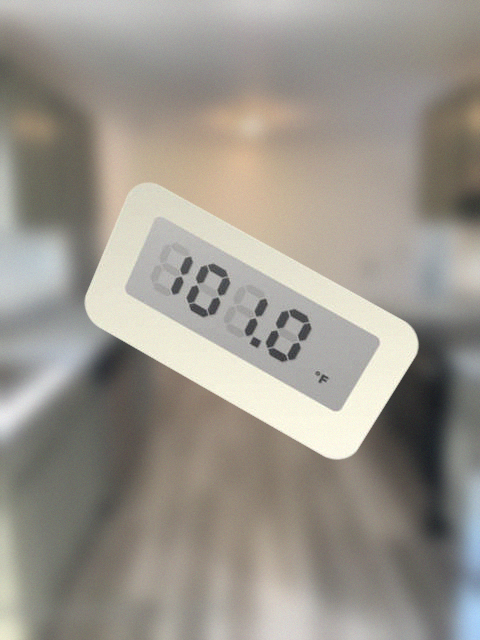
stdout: value=101.0 unit=°F
